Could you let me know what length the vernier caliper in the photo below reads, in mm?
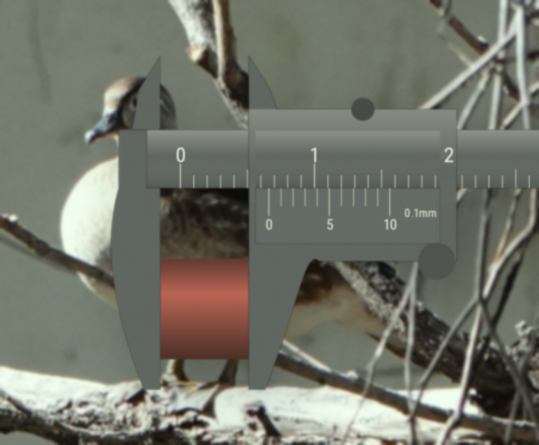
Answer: 6.6 mm
